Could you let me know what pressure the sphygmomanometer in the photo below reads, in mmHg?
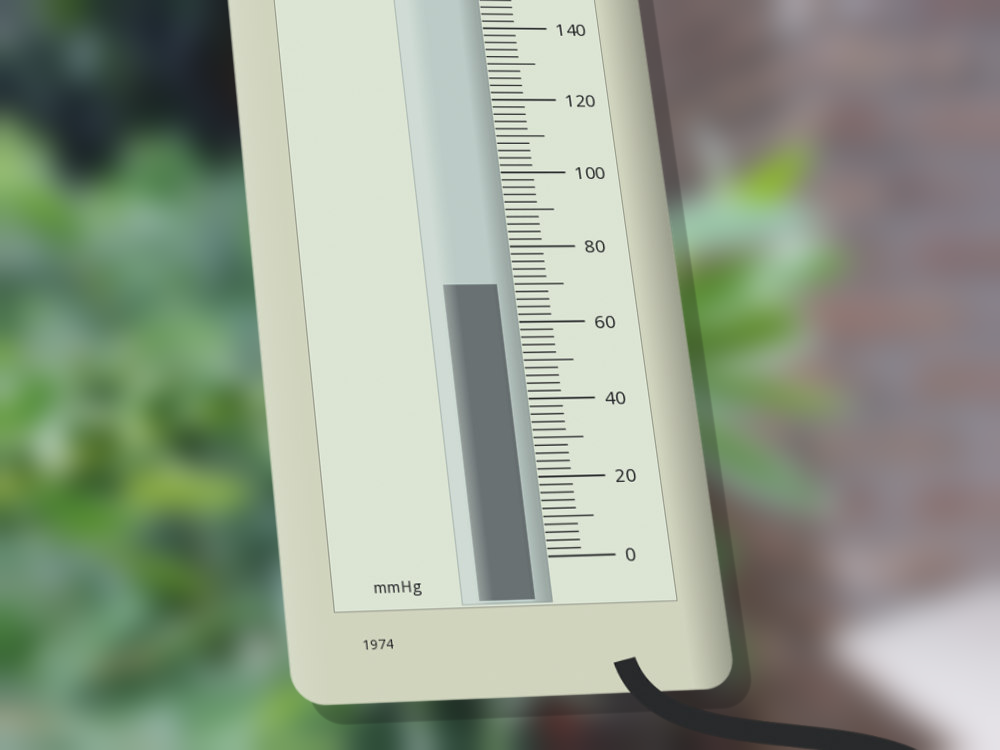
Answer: 70 mmHg
